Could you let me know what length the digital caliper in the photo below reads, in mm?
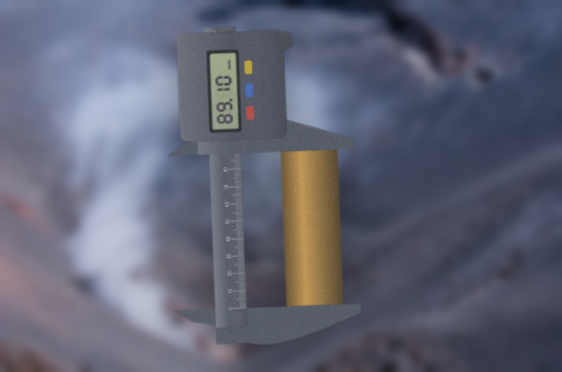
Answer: 89.10 mm
